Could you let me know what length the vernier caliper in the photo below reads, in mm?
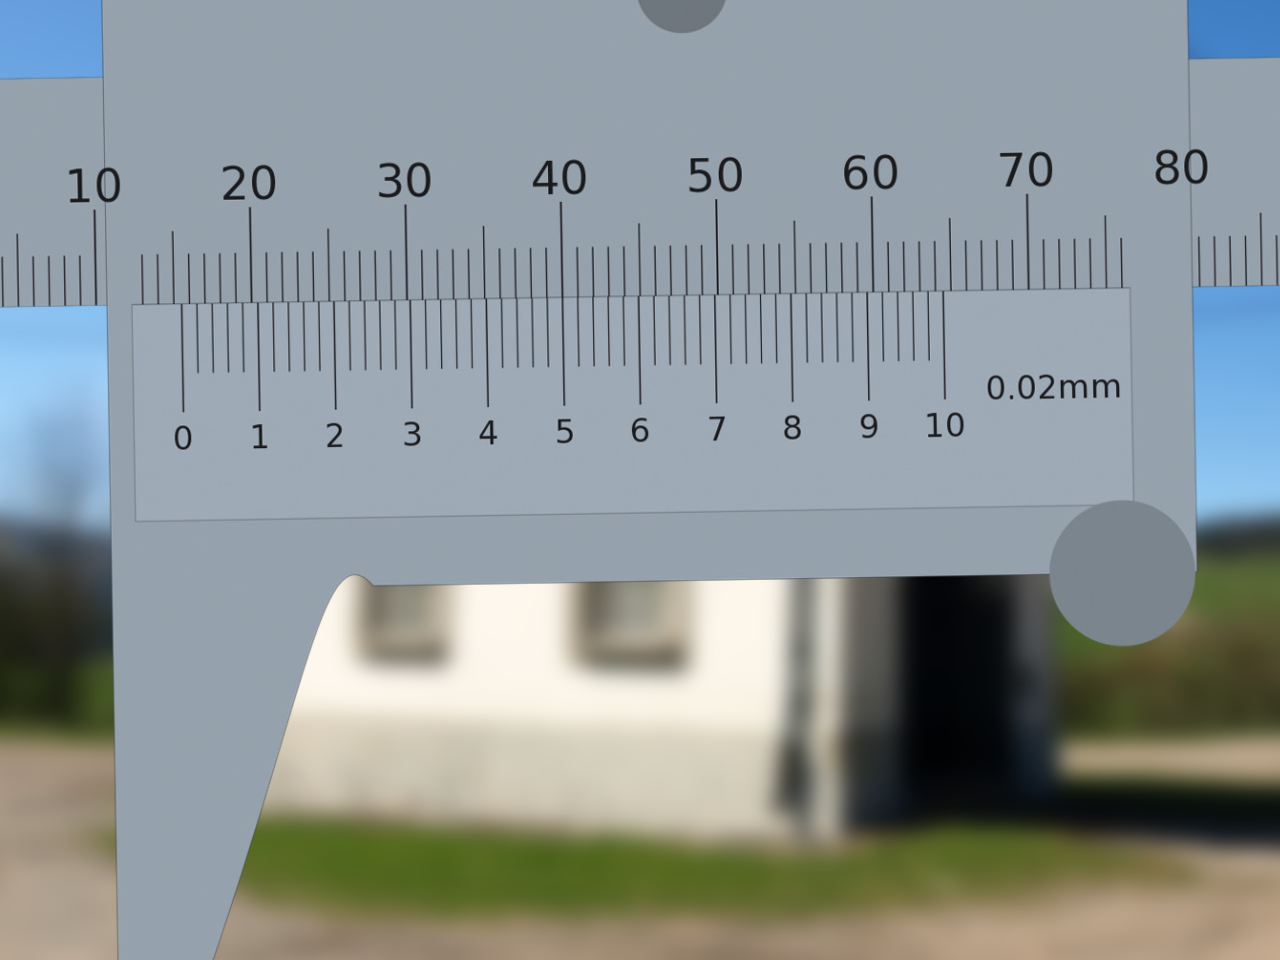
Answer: 15.5 mm
